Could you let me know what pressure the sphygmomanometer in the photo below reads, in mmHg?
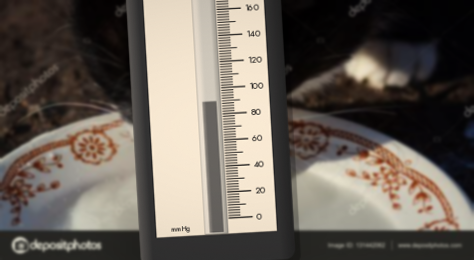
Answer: 90 mmHg
